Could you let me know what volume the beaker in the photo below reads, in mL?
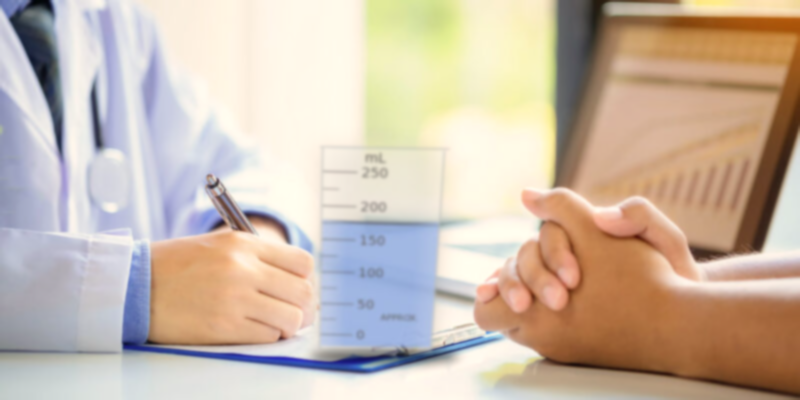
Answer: 175 mL
